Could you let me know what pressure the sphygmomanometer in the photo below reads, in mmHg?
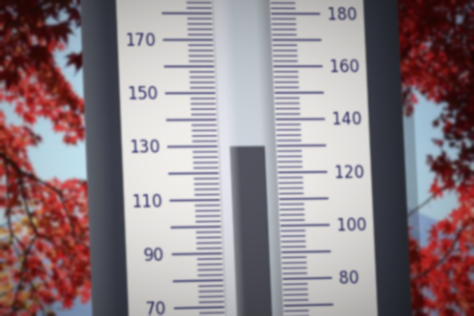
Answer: 130 mmHg
